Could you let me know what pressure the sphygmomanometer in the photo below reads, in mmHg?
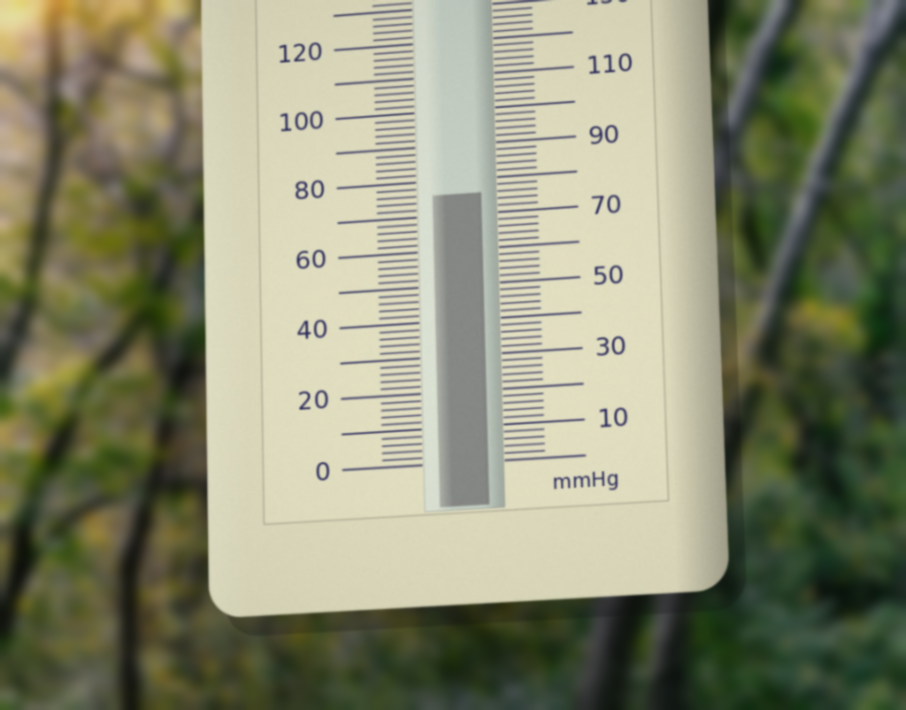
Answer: 76 mmHg
